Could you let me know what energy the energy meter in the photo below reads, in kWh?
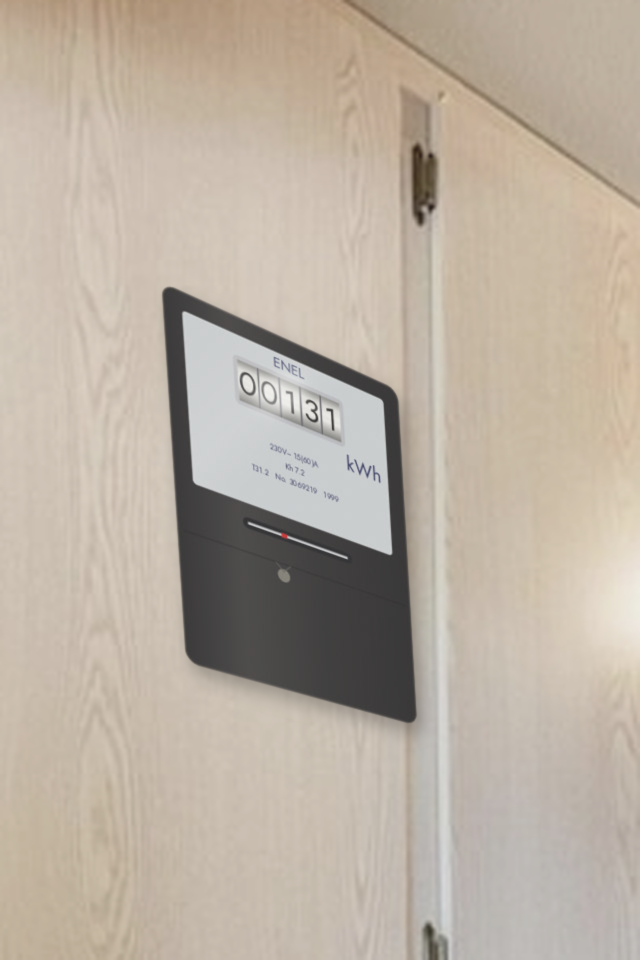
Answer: 131 kWh
